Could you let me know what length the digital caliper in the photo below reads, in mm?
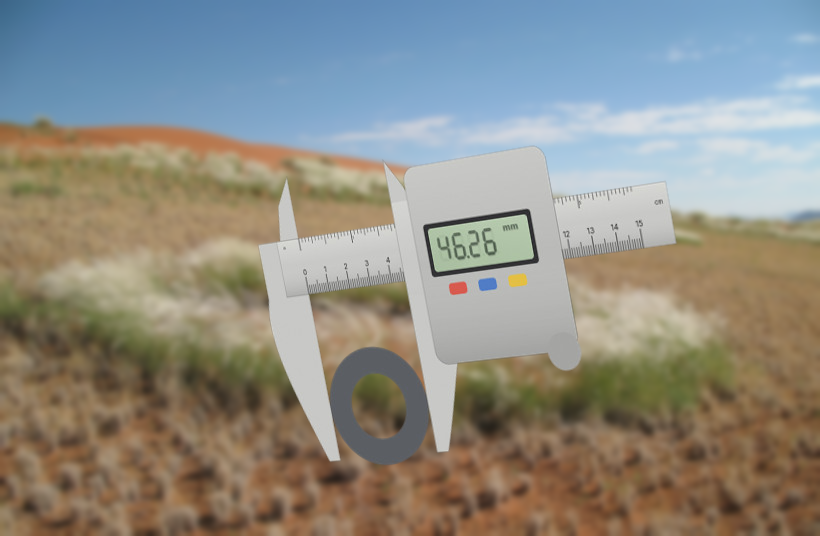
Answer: 46.26 mm
